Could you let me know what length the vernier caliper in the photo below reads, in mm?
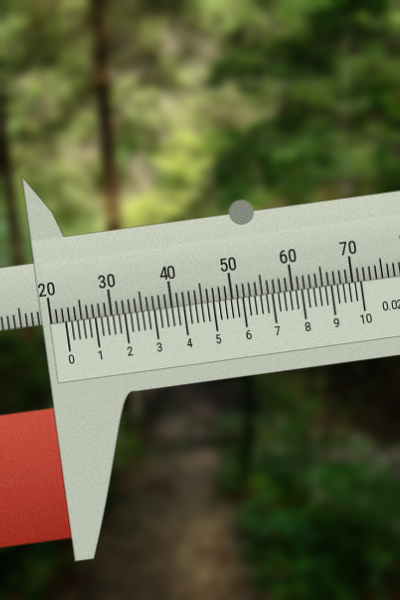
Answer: 22.4 mm
